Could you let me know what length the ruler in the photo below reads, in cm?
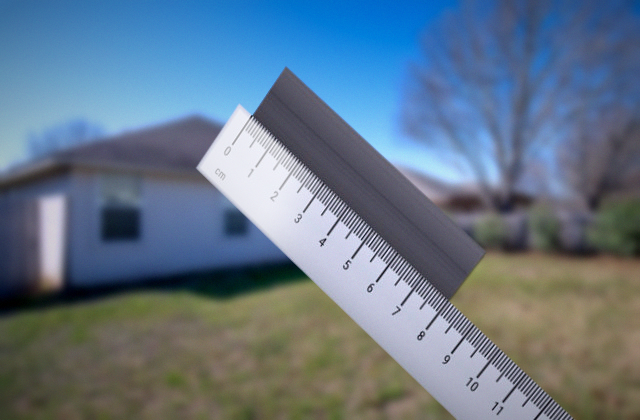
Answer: 8 cm
